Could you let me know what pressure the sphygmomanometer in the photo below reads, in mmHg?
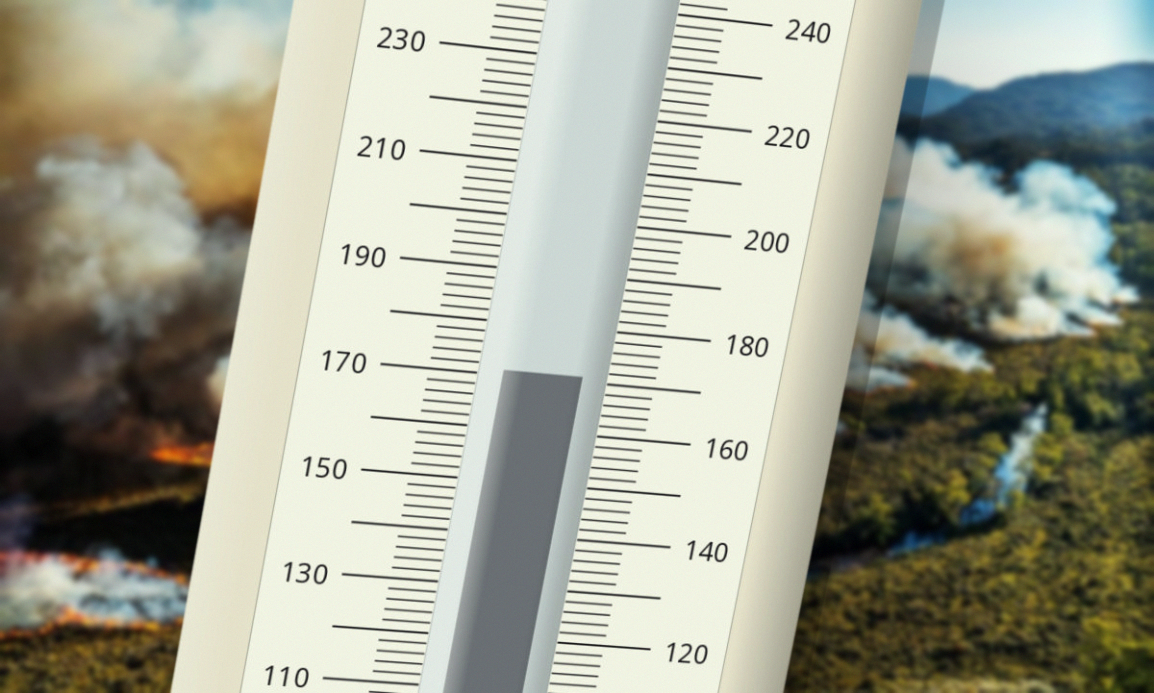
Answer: 171 mmHg
